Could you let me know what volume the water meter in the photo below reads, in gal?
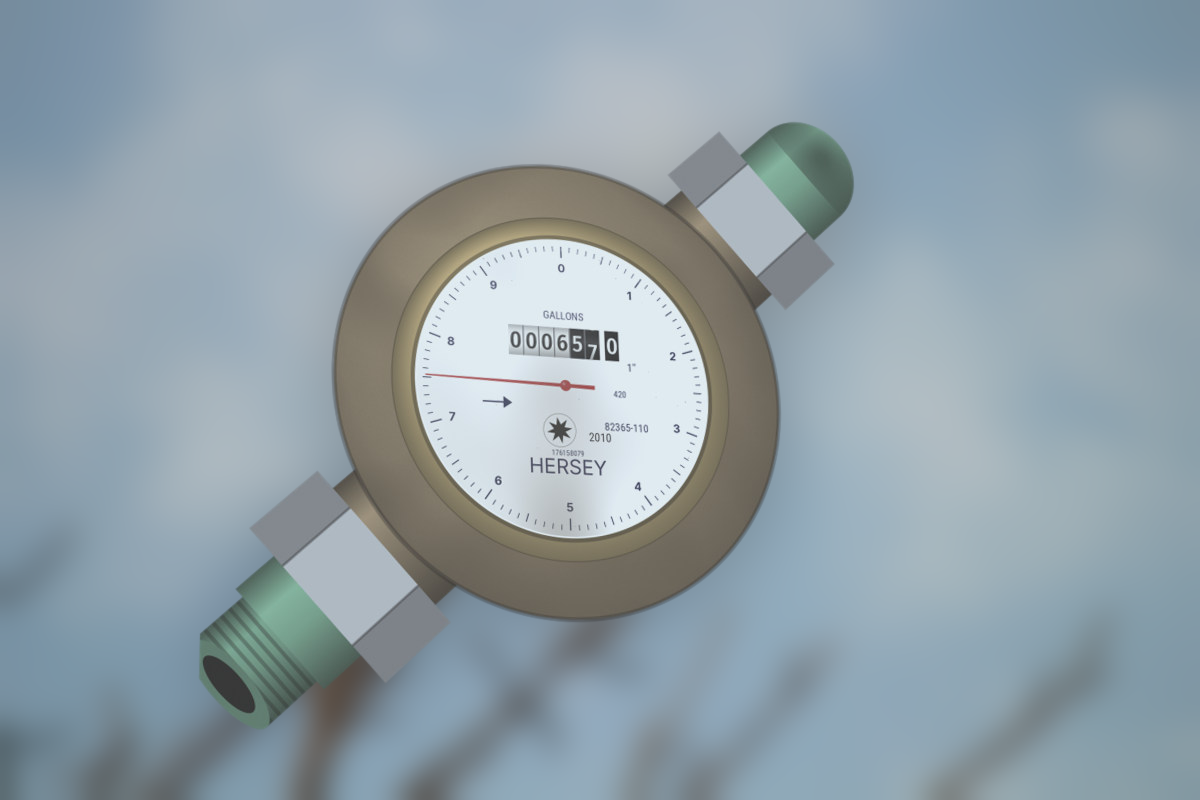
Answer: 6567.5 gal
